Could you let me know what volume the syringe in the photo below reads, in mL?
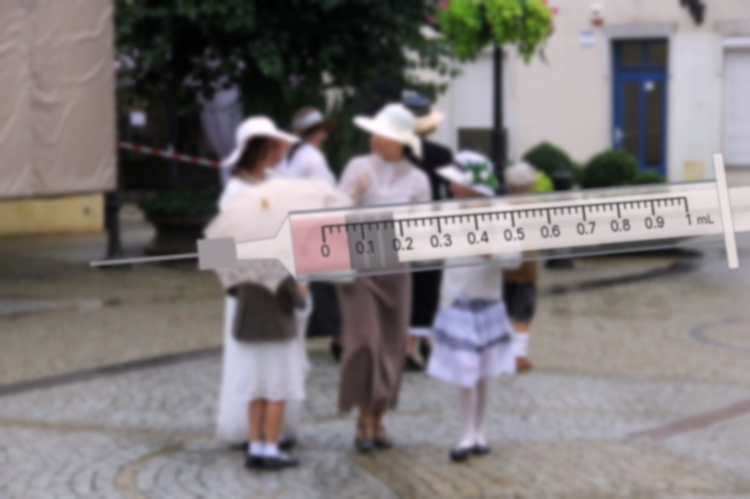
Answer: 0.06 mL
